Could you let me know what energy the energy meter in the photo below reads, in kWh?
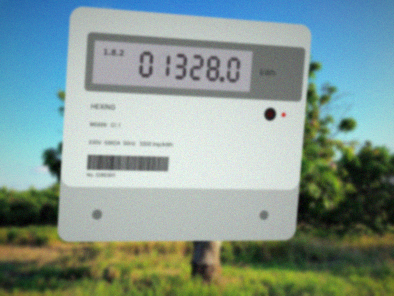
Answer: 1328.0 kWh
